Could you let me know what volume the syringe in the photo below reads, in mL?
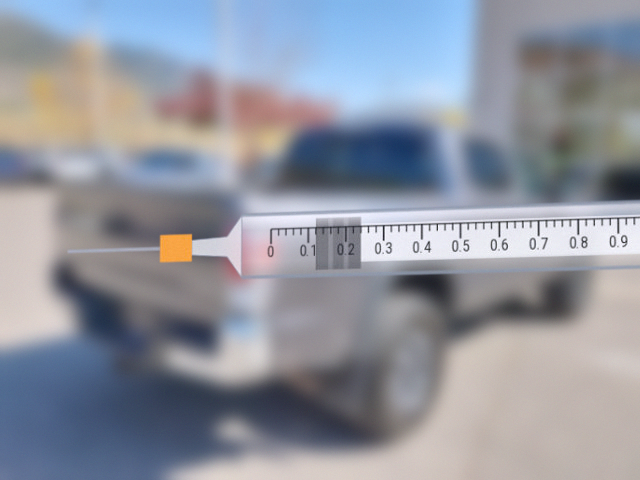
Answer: 0.12 mL
